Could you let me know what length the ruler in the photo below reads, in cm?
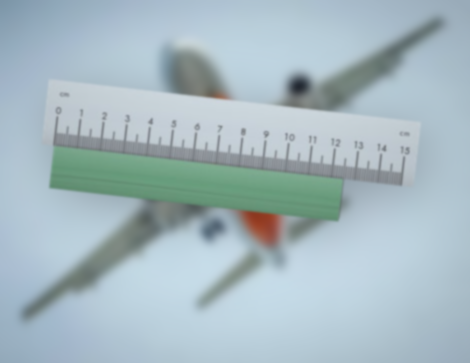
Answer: 12.5 cm
